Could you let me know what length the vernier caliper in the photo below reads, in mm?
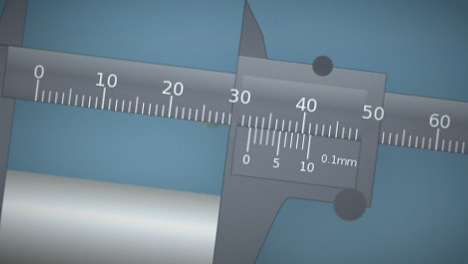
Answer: 32.2 mm
